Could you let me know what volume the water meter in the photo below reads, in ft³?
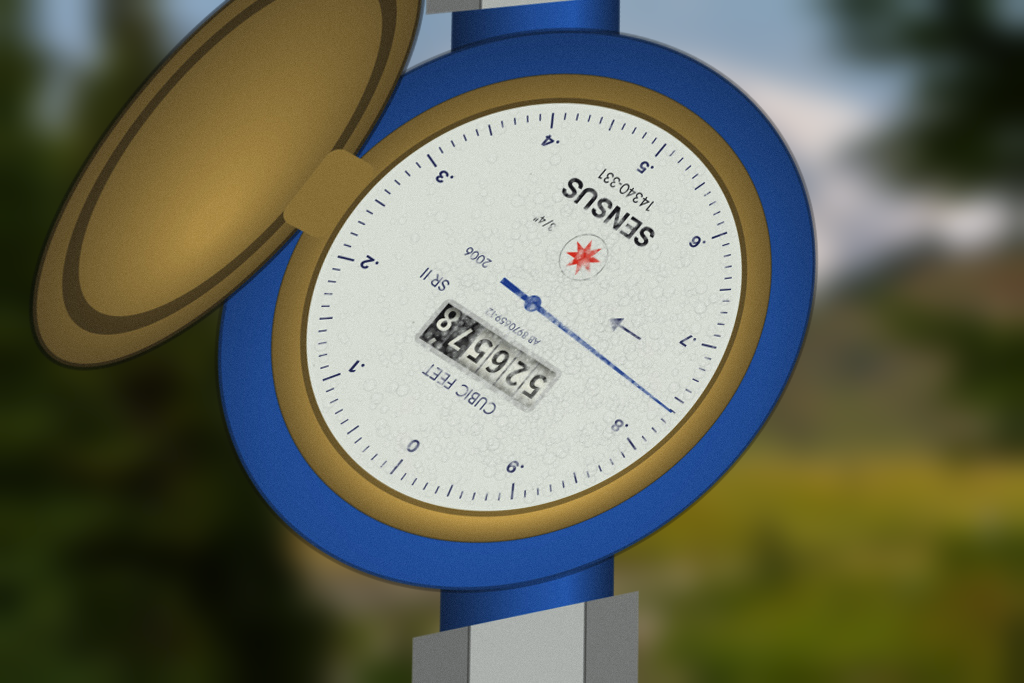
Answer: 526577.76 ft³
